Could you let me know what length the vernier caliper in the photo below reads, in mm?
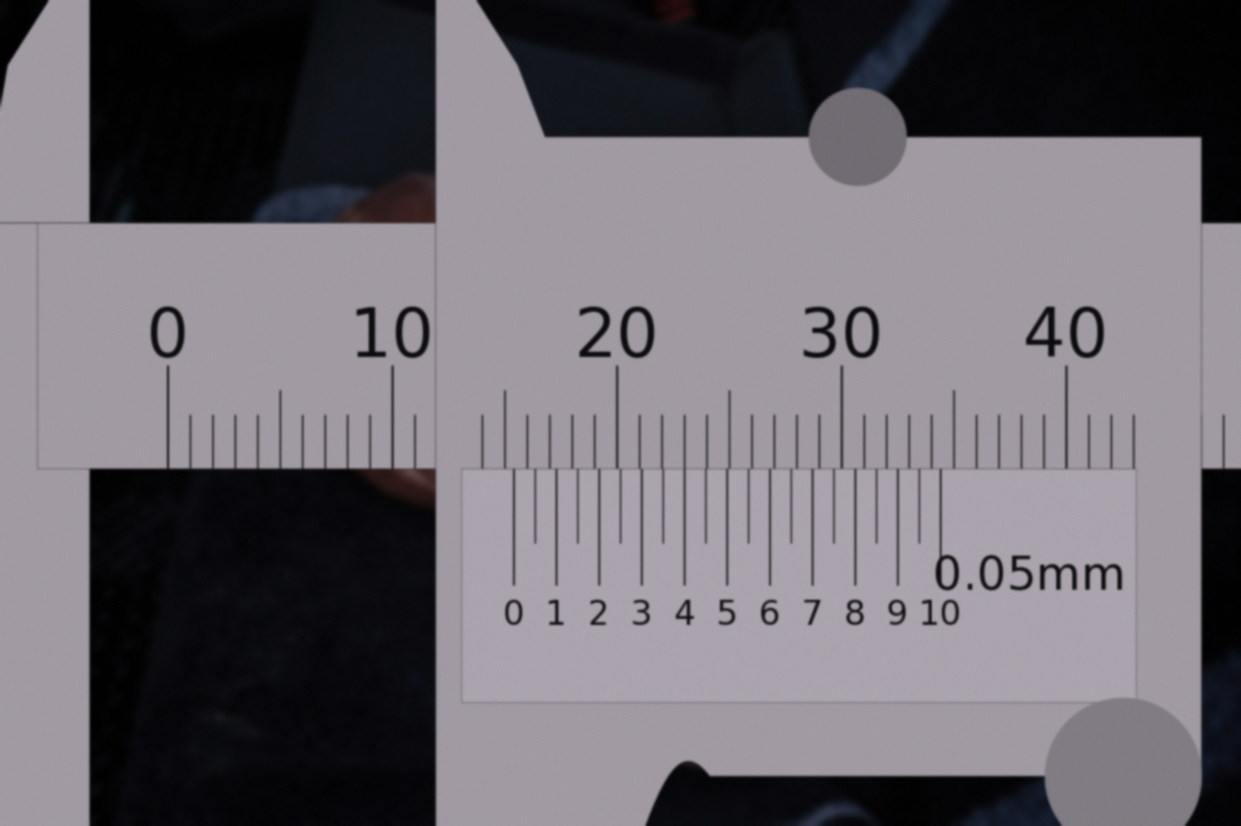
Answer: 15.4 mm
